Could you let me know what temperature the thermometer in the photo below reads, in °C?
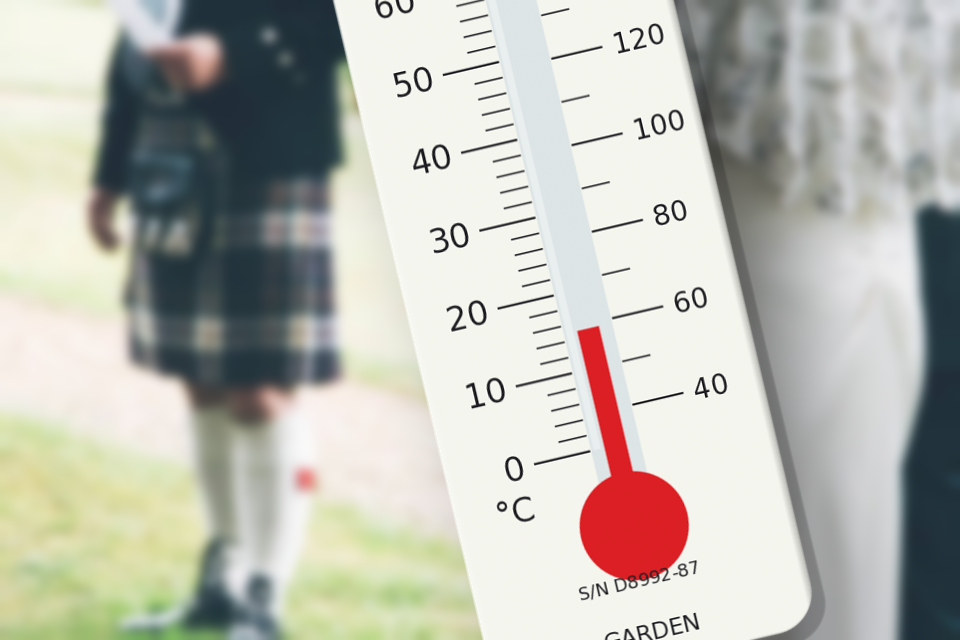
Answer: 15 °C
